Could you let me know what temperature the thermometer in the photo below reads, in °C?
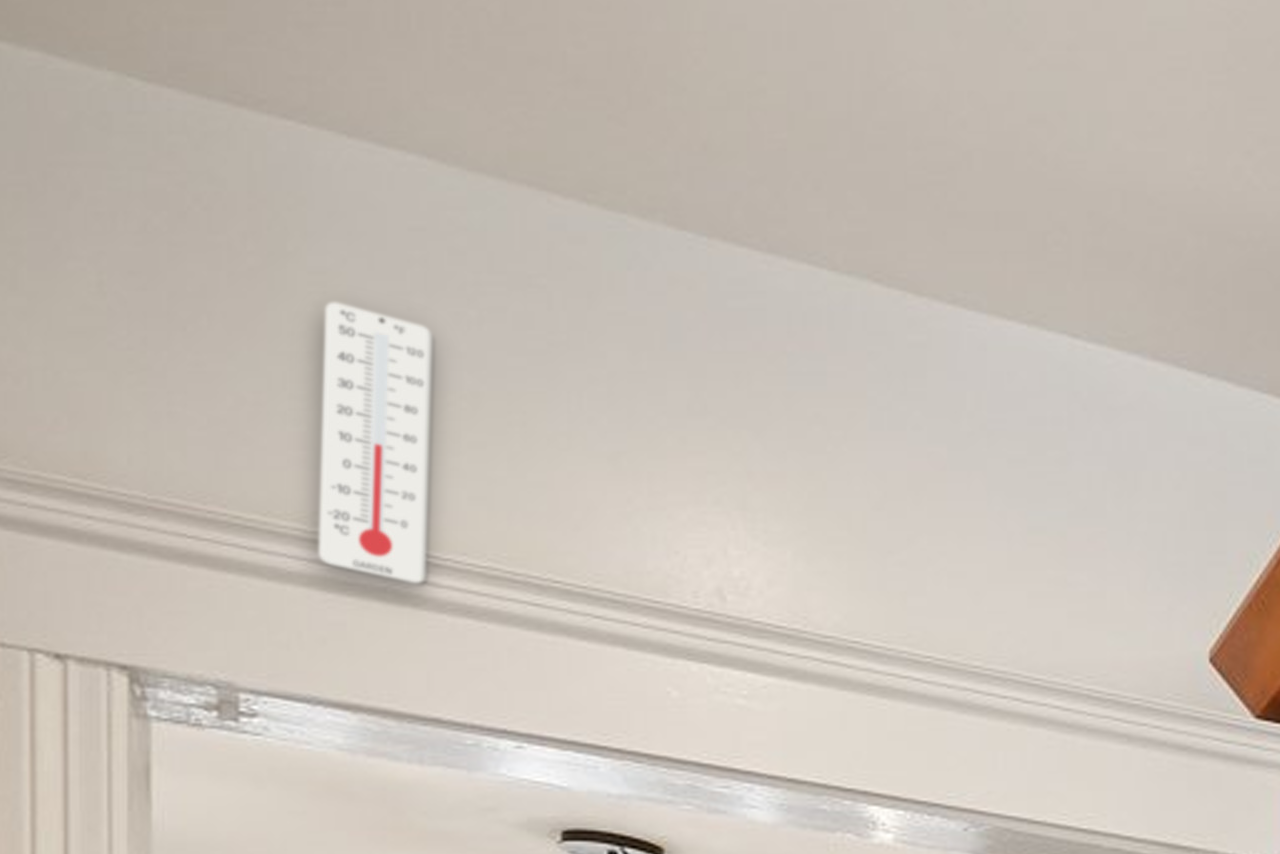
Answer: 10 °C
